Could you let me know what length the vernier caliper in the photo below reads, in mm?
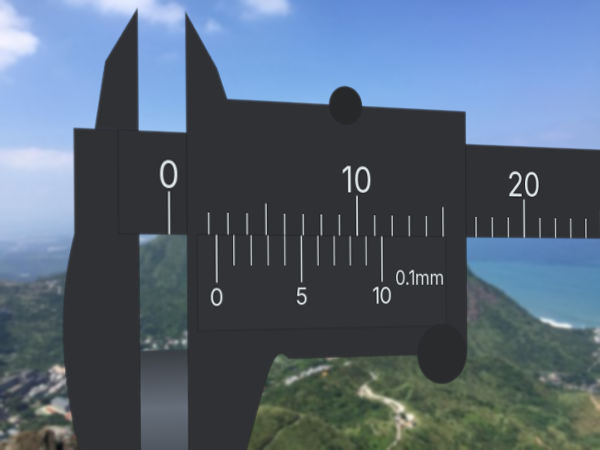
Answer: 2.4 mm
